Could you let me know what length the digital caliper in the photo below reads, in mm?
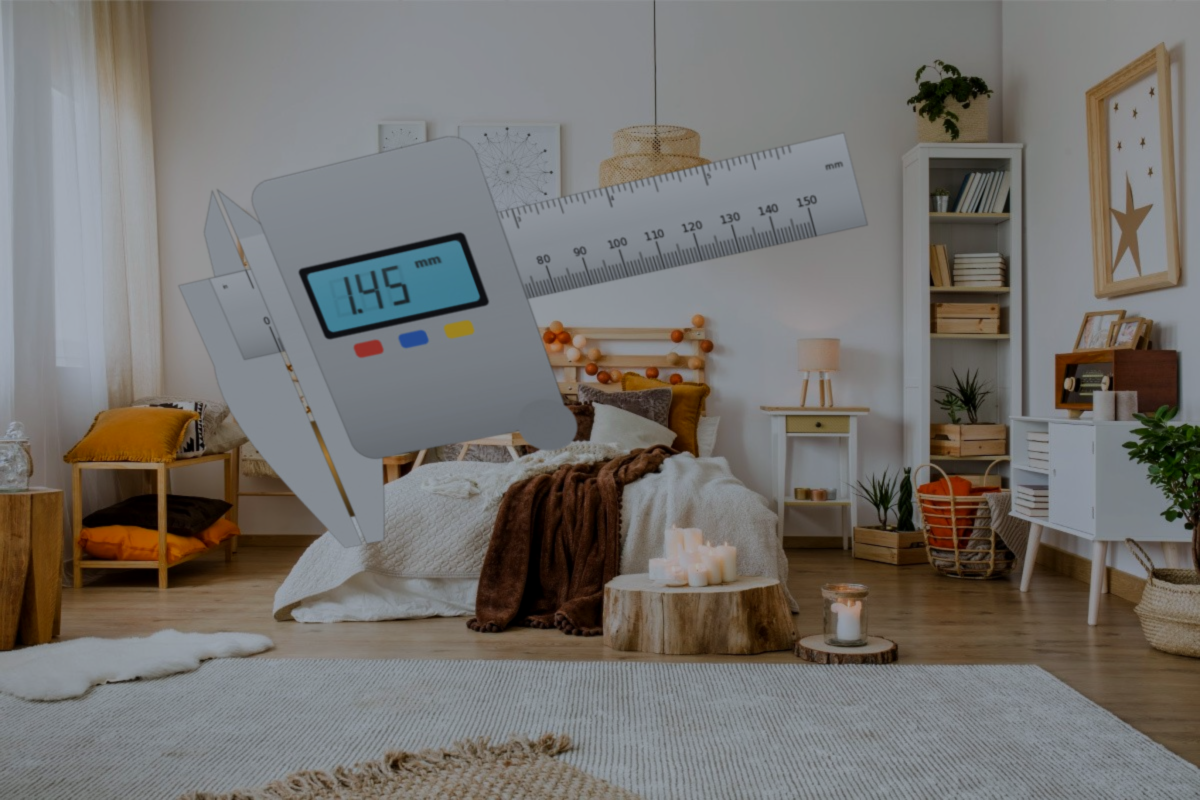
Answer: 1.45 mm
